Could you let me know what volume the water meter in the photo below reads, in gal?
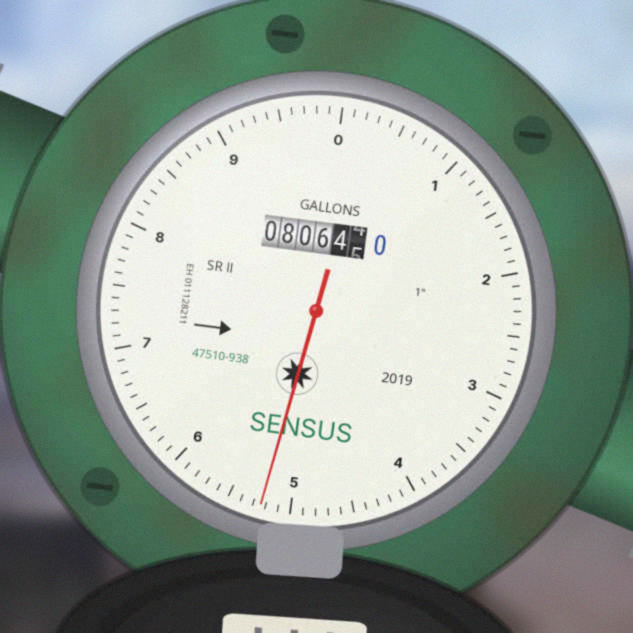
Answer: 806445.2 gal
